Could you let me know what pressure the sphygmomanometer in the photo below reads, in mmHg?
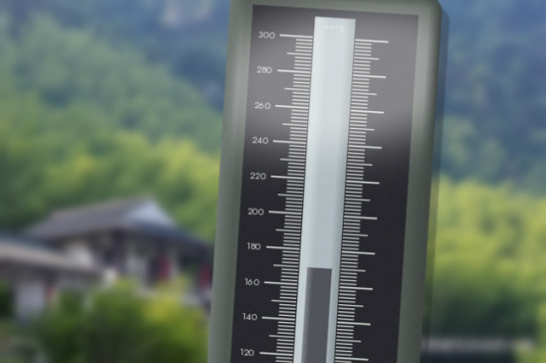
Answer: 170 mmHg
